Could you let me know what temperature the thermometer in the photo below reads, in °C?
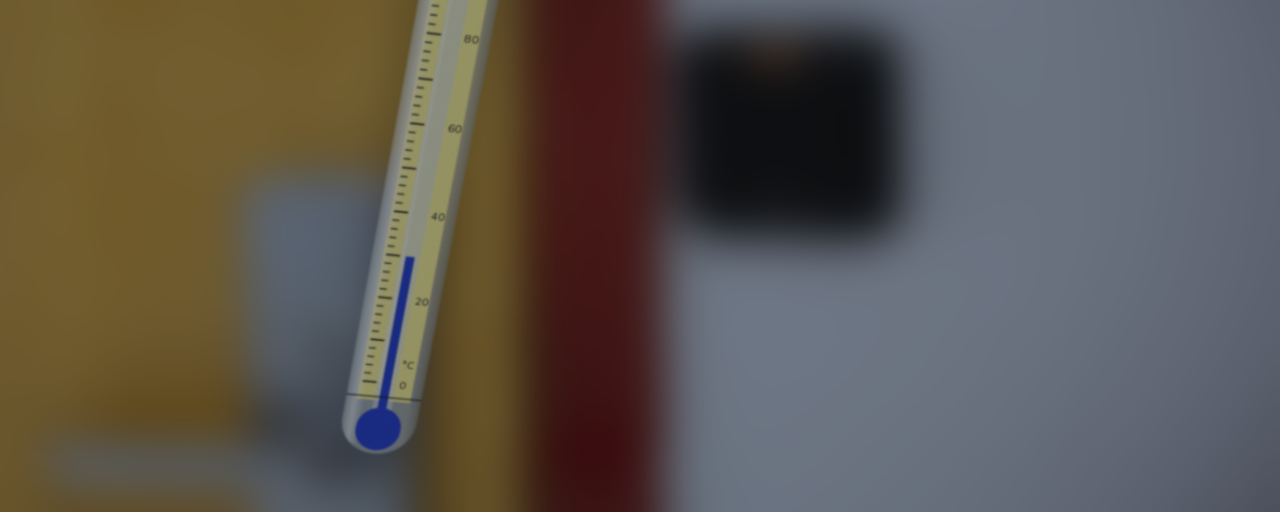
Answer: 30 °C
